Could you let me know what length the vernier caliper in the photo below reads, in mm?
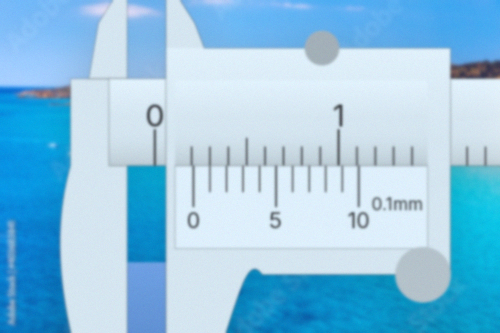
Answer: 2.1 mm
